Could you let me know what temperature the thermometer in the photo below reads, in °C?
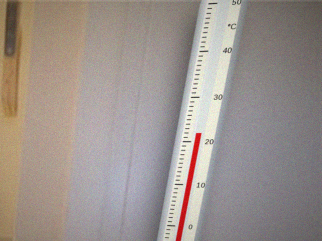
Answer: 22 °C
